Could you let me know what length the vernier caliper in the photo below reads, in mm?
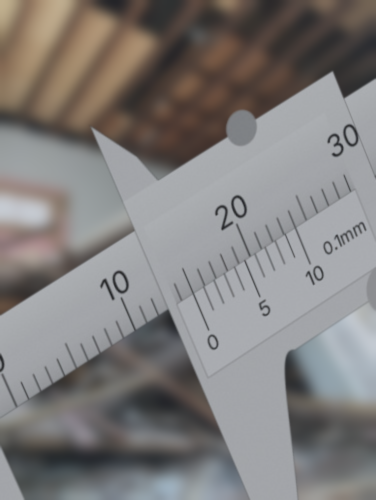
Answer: 15.0 mm
